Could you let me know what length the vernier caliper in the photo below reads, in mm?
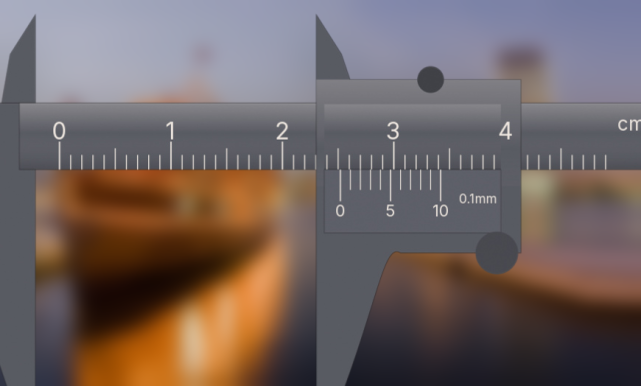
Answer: 25.2 mm
